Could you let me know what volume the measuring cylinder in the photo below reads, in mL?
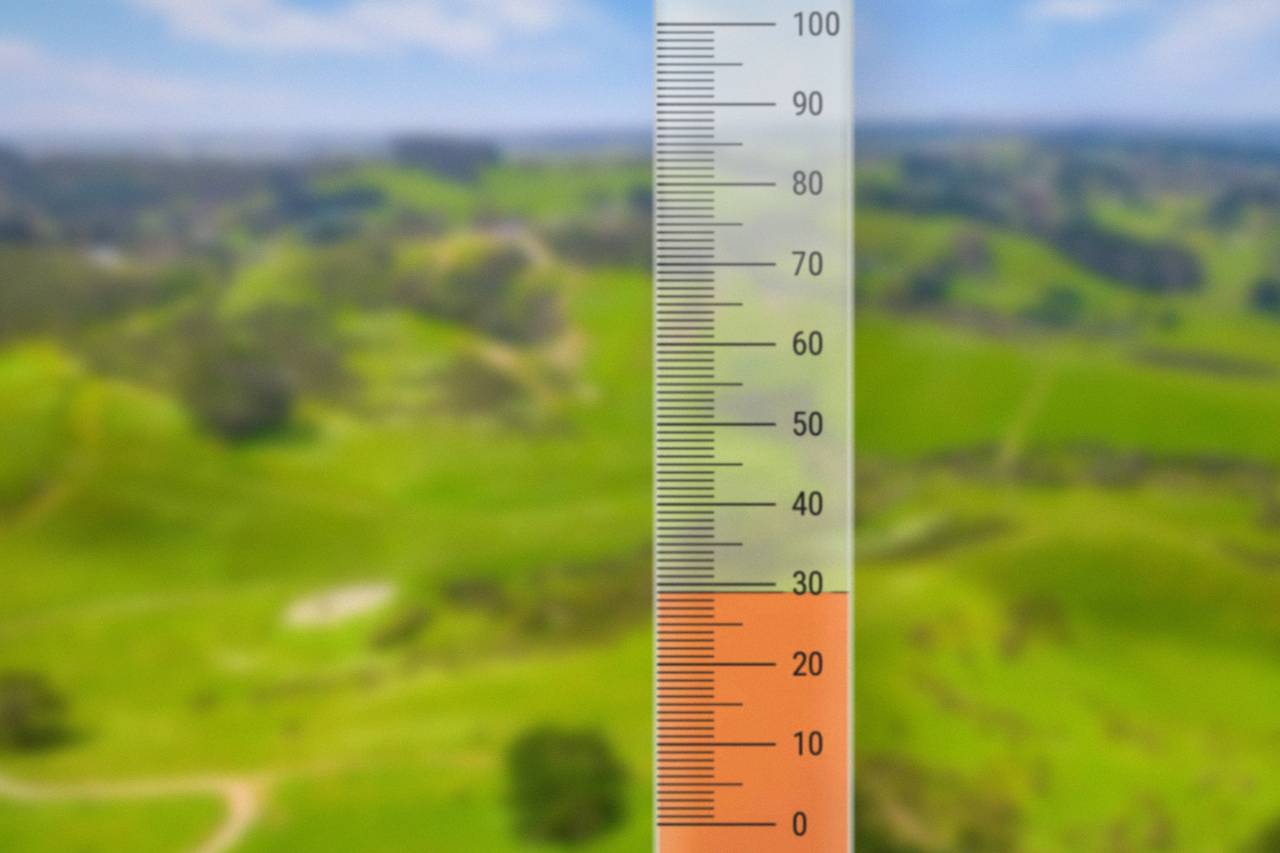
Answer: 29 mL
